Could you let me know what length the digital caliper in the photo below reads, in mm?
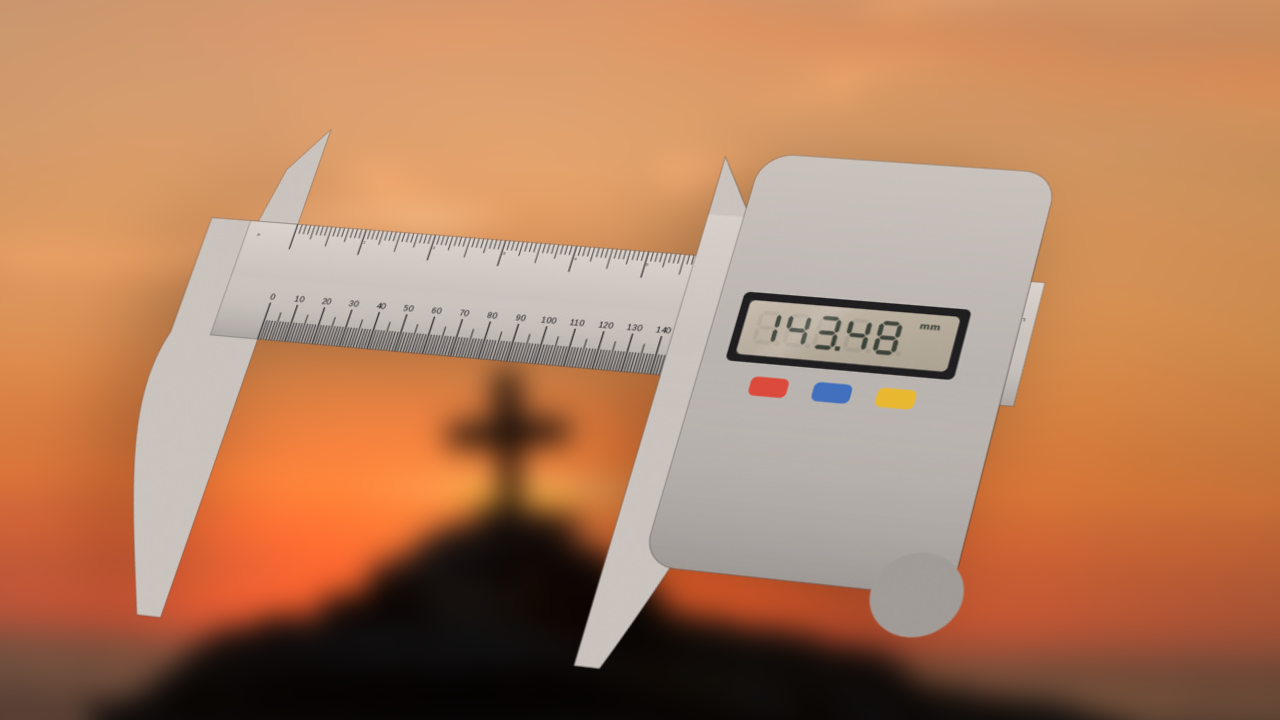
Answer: 143.48 mm
